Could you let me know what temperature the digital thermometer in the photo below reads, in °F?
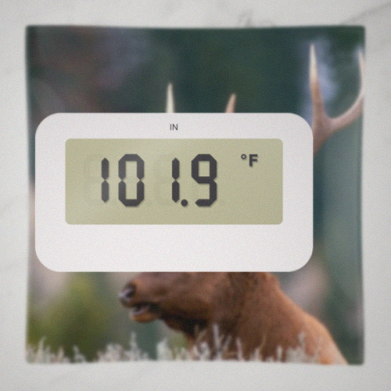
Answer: 101.9 °F
